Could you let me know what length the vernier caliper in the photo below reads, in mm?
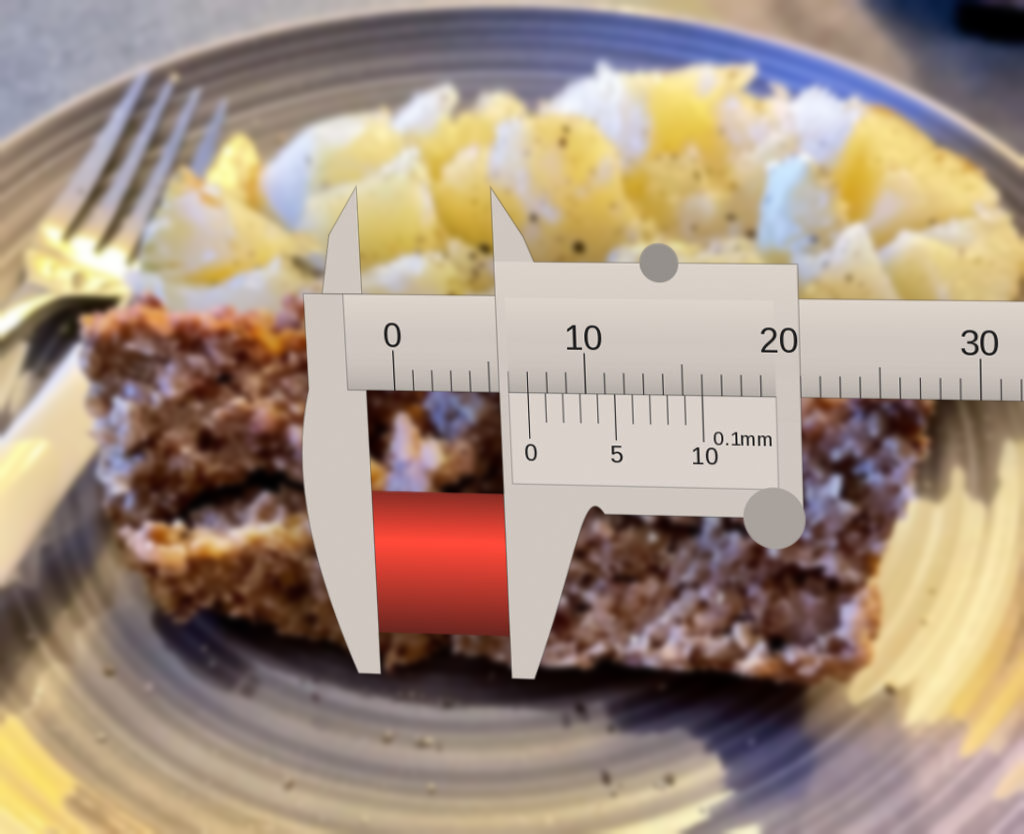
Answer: 7.0 mm
